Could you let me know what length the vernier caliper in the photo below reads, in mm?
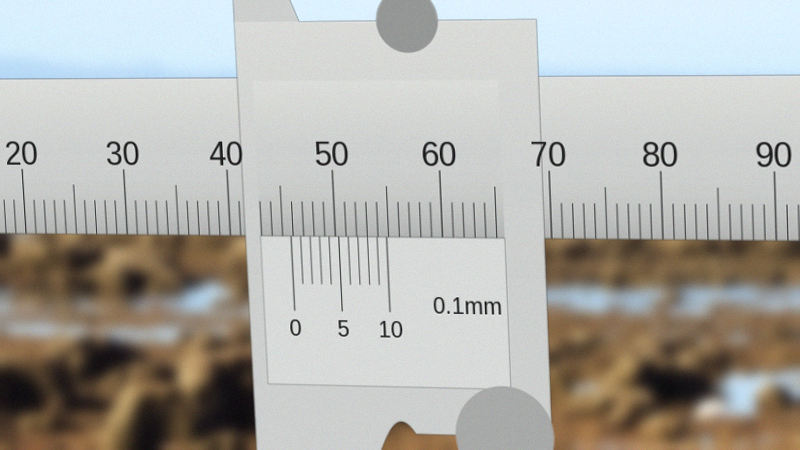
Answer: 45.8 mm
